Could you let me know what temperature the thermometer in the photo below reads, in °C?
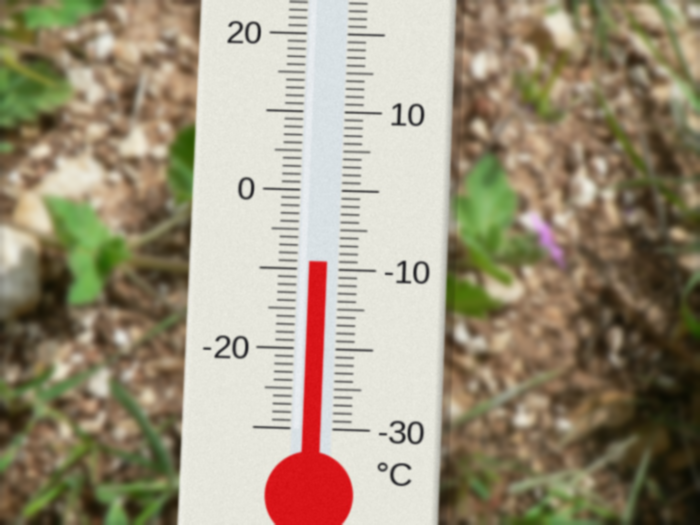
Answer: -9 °C
